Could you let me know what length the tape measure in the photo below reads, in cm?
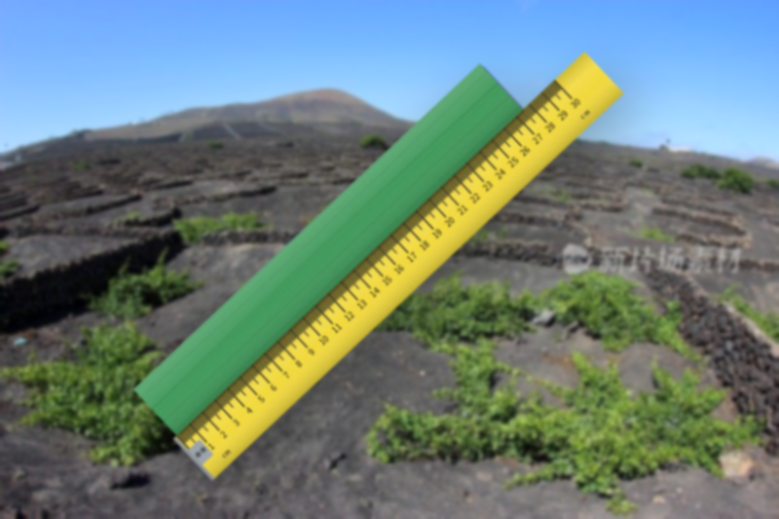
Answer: 27.5 cm
